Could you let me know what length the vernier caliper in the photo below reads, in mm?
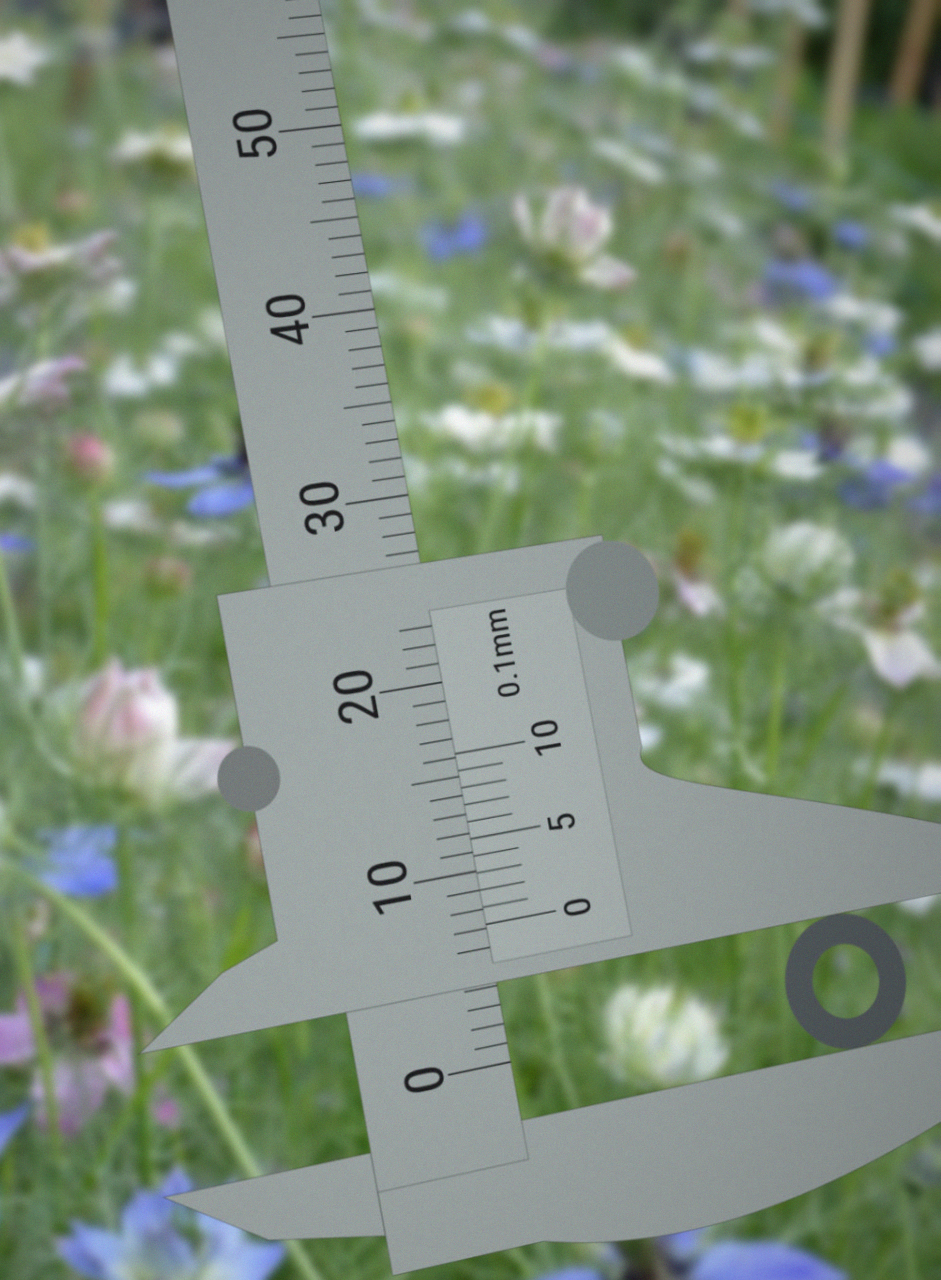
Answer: 7.2 mm
